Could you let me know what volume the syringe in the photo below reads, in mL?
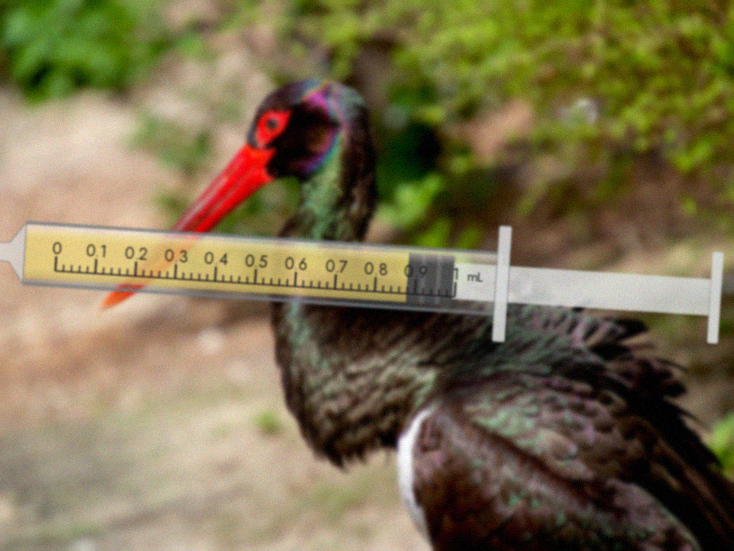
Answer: 0.88 mL
